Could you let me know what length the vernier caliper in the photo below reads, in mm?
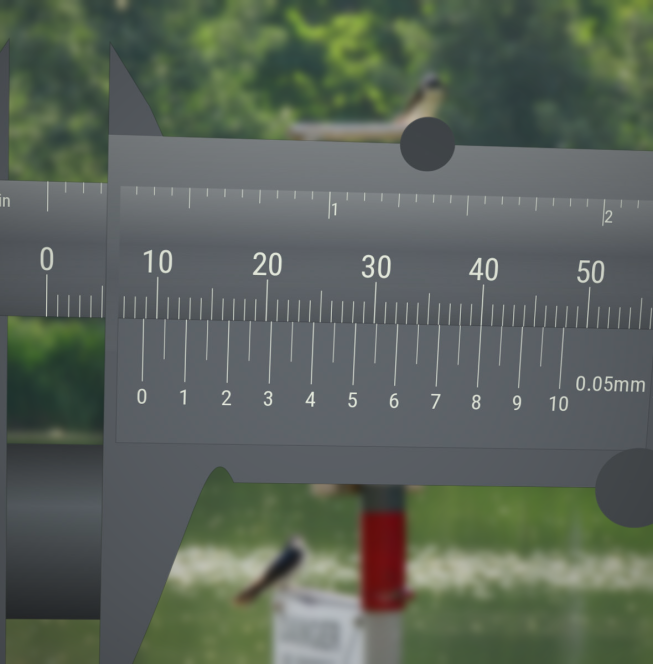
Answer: 8.8 mm
